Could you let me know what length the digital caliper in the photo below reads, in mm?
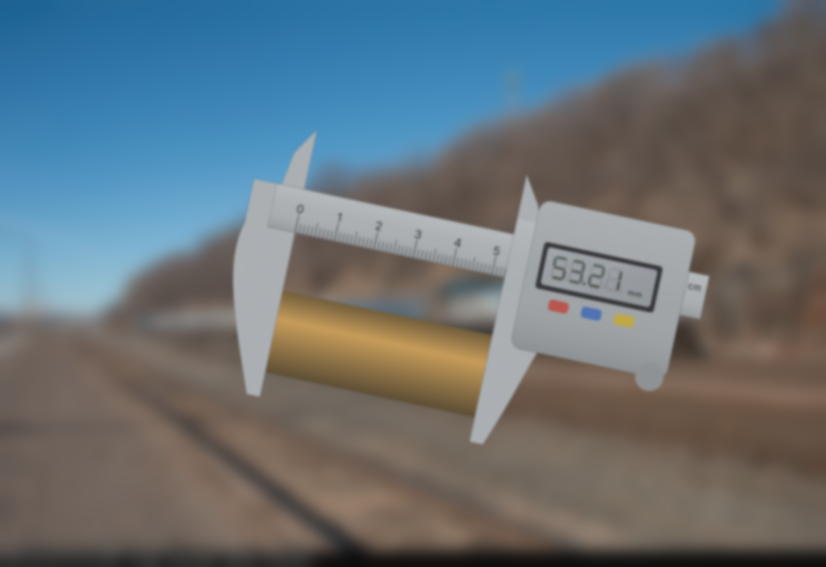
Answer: 53.21 mm
